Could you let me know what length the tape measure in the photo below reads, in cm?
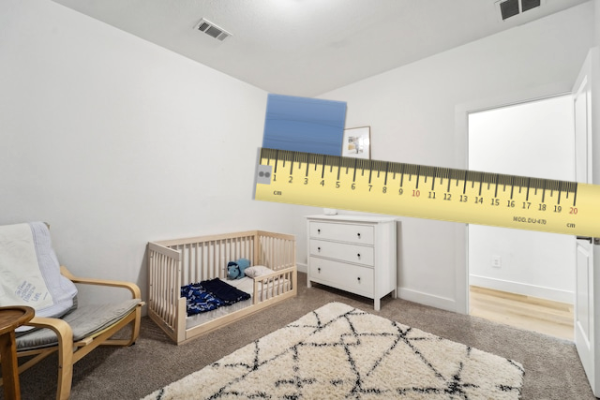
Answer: 5 cm
